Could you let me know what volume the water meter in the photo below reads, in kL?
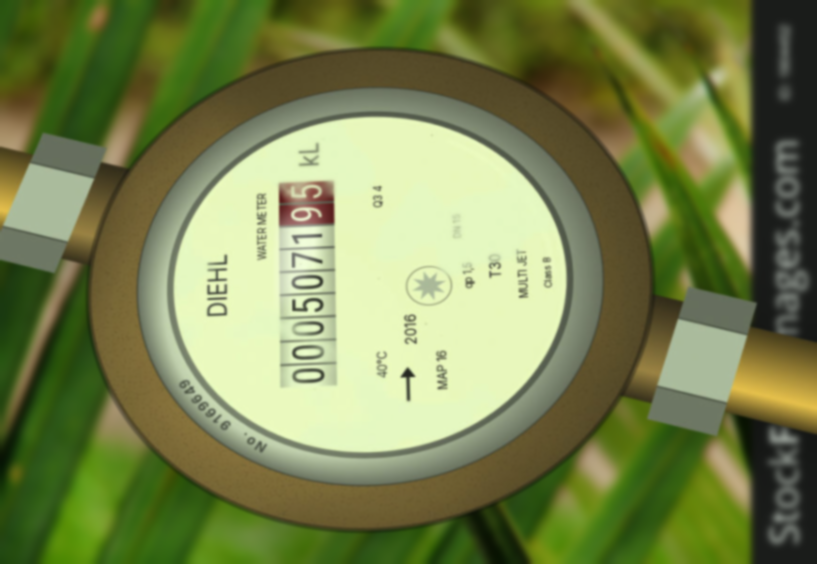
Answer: 5071.95 kL
